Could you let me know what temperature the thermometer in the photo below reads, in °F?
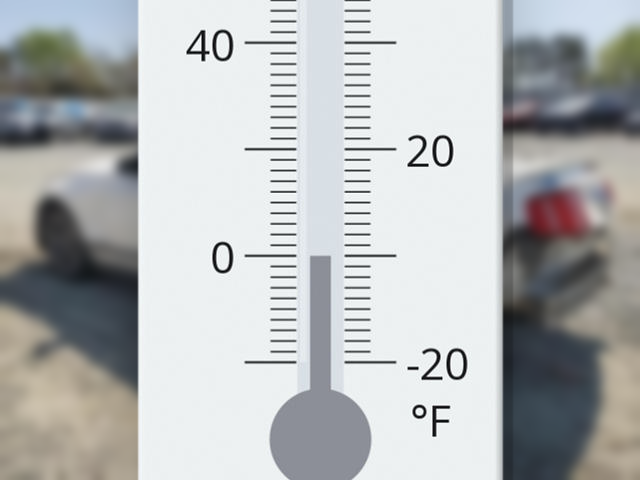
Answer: 0 °F
